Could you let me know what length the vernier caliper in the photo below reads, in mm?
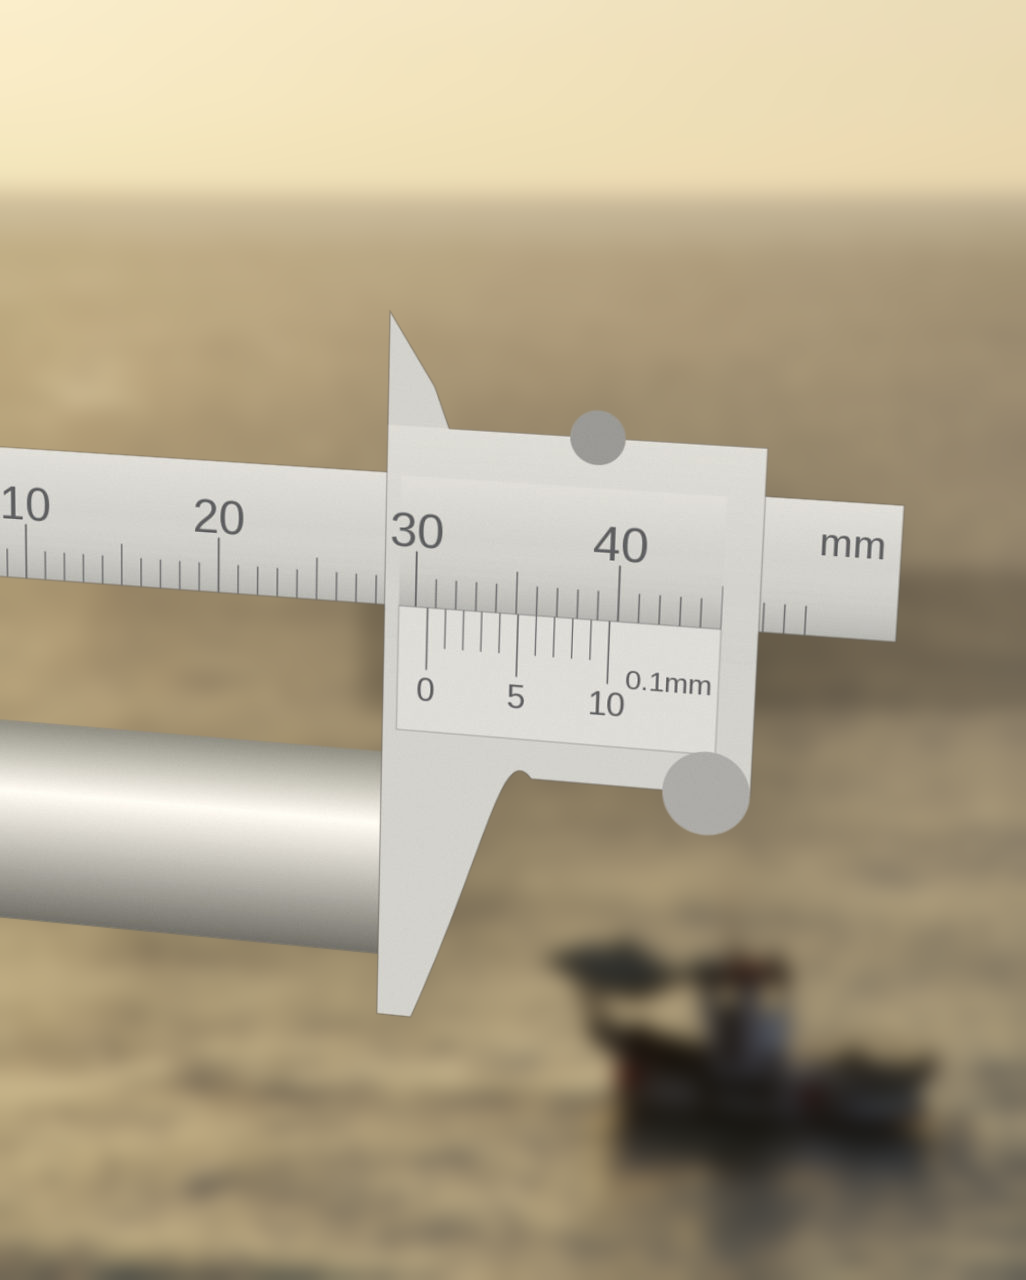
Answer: 30.6 mm
